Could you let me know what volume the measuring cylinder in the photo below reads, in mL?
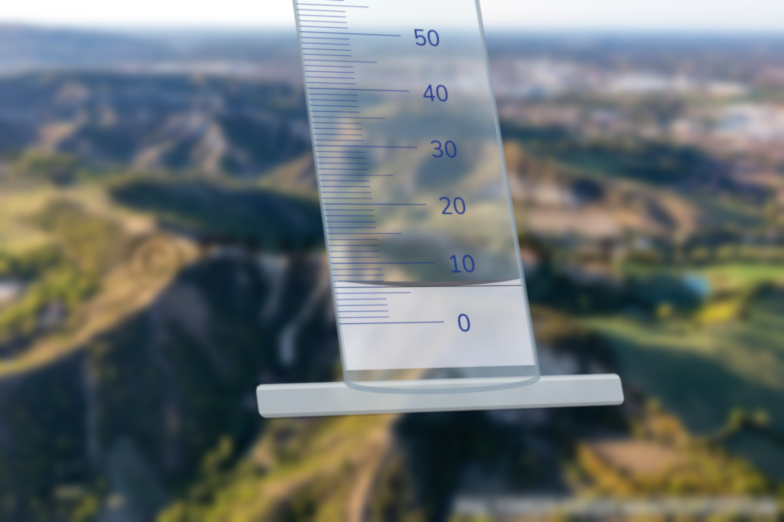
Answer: 6 mL
